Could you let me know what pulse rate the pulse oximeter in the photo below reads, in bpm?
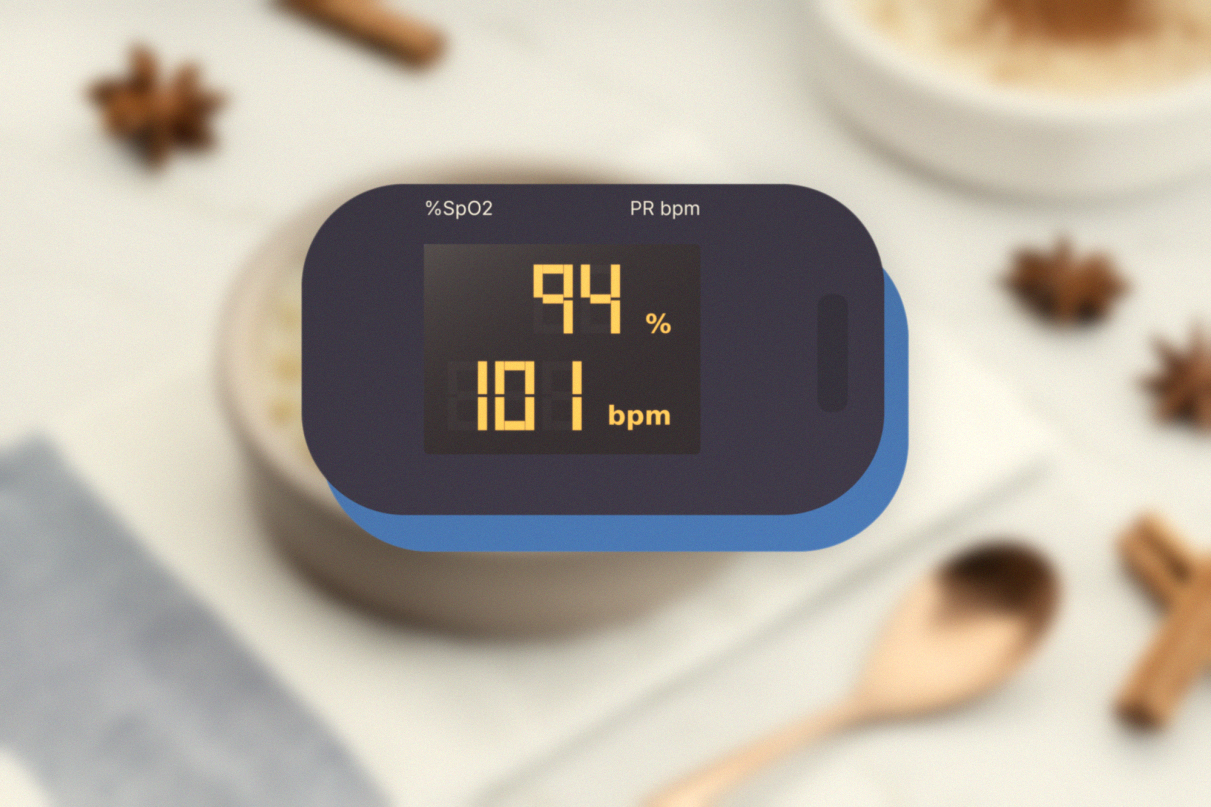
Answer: 101 bpm
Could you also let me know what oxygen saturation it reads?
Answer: 94 %
